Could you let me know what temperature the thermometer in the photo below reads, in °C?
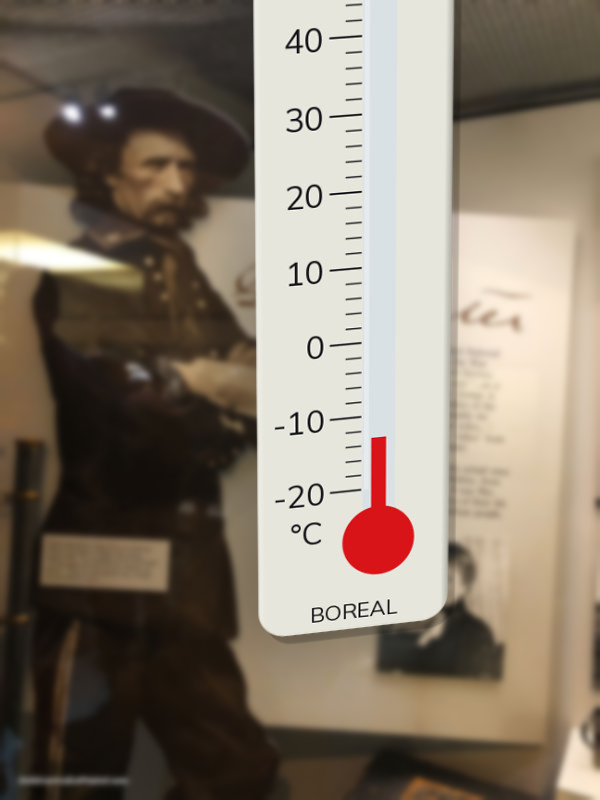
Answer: -13 °C
